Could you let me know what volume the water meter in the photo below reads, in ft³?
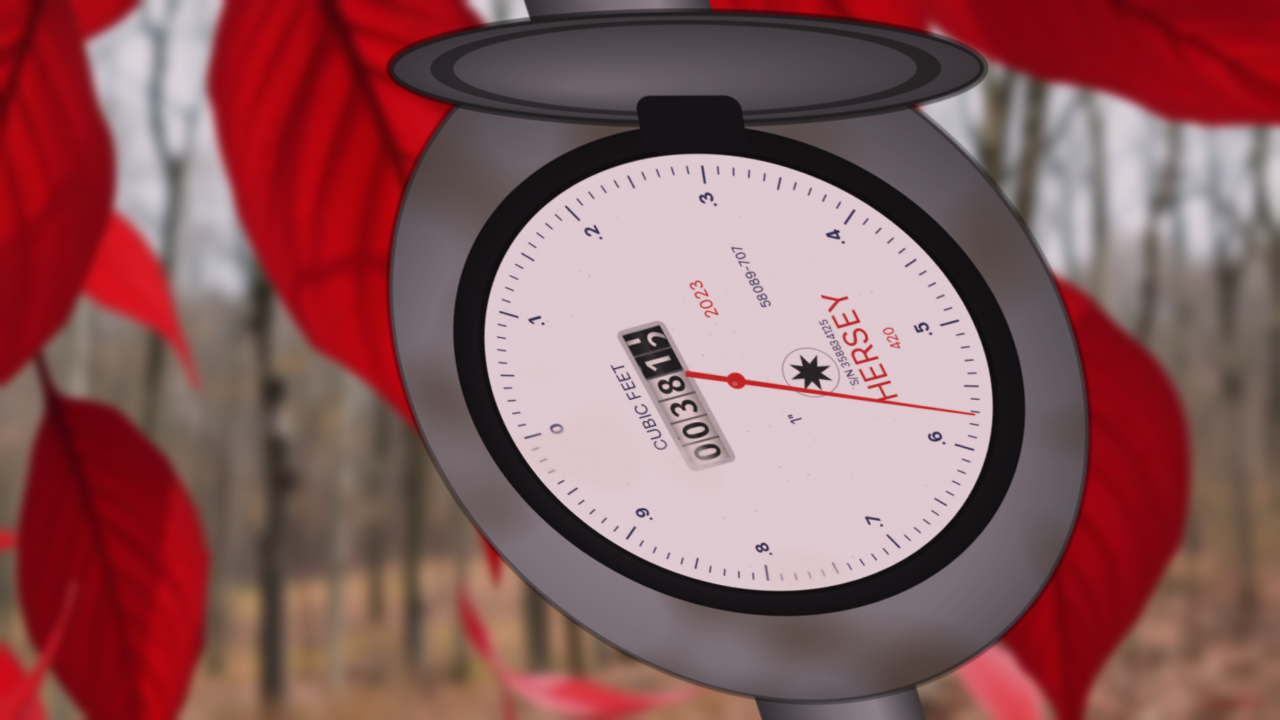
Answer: 3811.57 ft³
